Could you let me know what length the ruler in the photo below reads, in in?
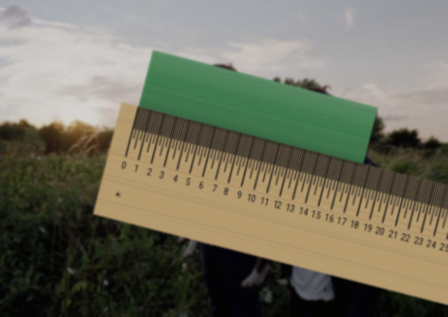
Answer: 17.5 in
